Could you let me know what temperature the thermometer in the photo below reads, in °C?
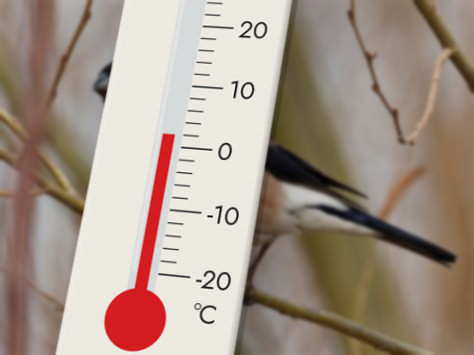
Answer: 2 °C
